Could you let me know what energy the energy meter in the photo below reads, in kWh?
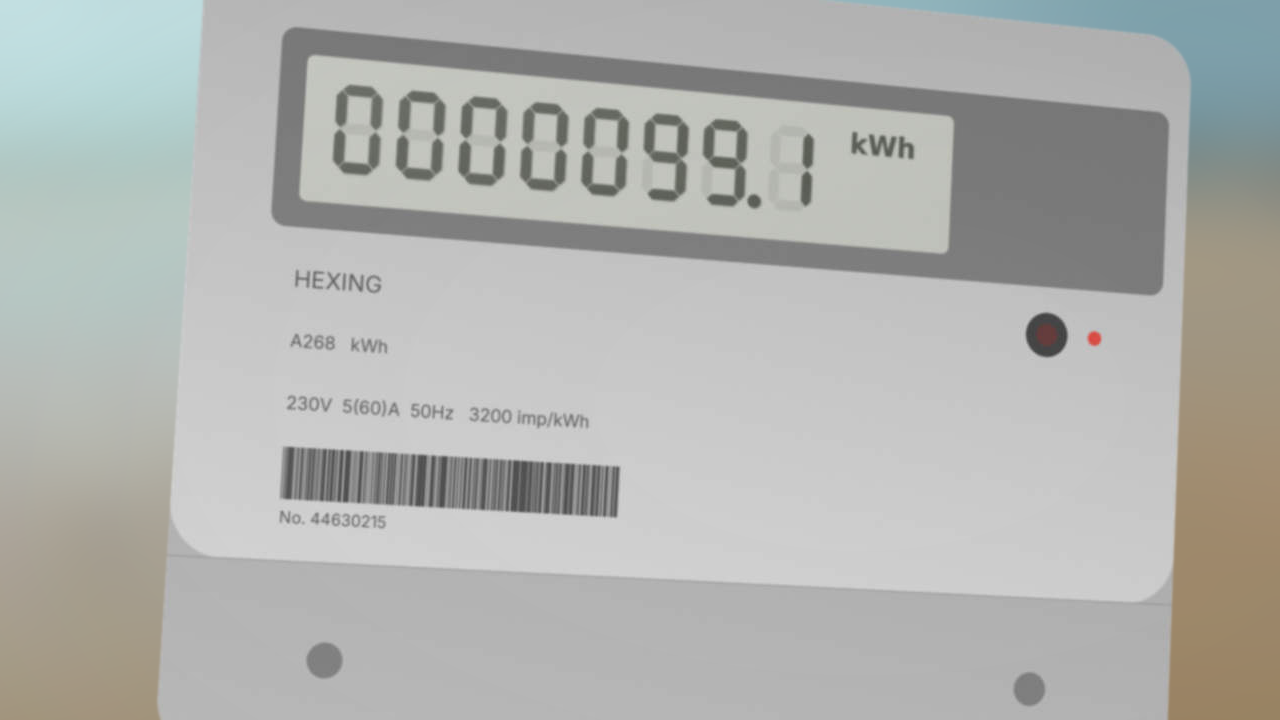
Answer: 99.1 kWh
